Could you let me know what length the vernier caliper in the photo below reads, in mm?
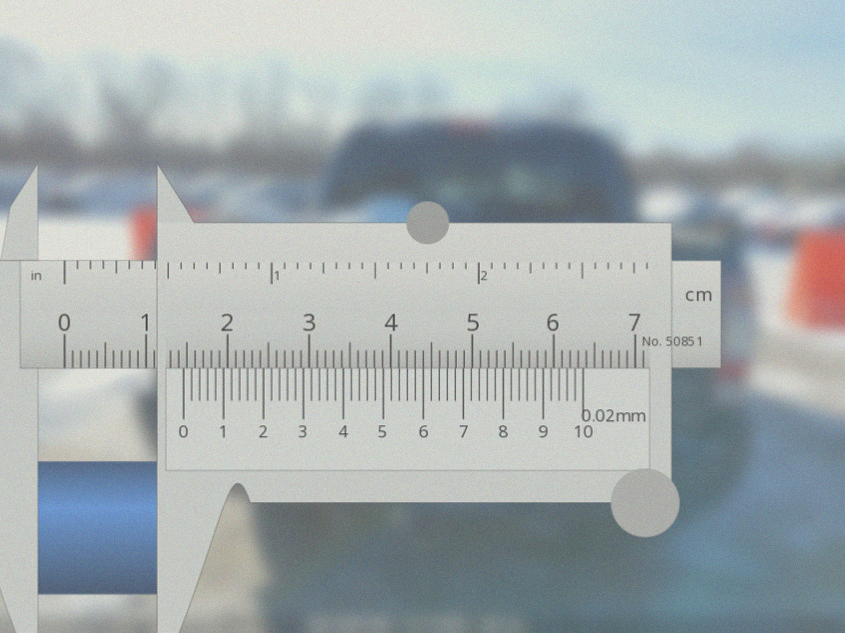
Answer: 14.6 mm
